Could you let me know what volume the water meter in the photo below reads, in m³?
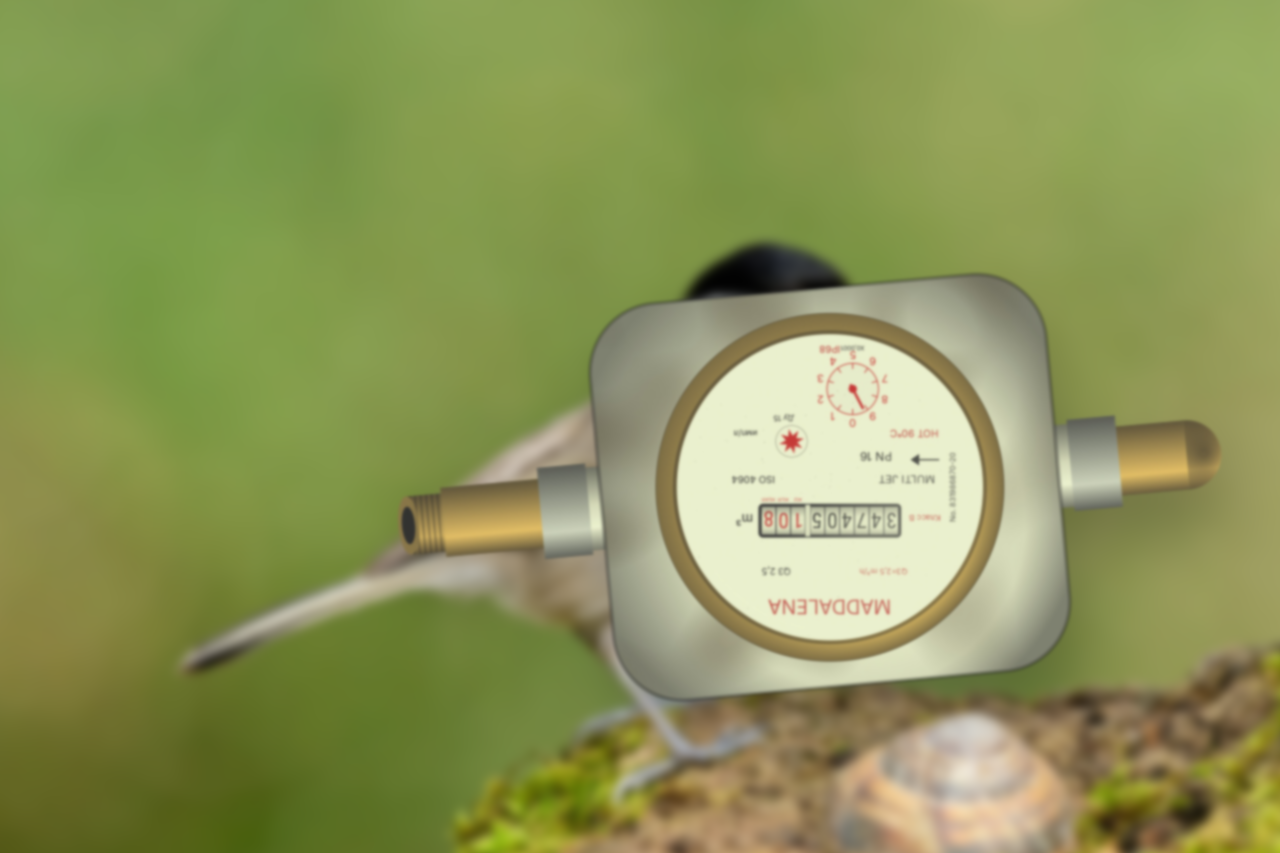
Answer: 347405.1079 m³
